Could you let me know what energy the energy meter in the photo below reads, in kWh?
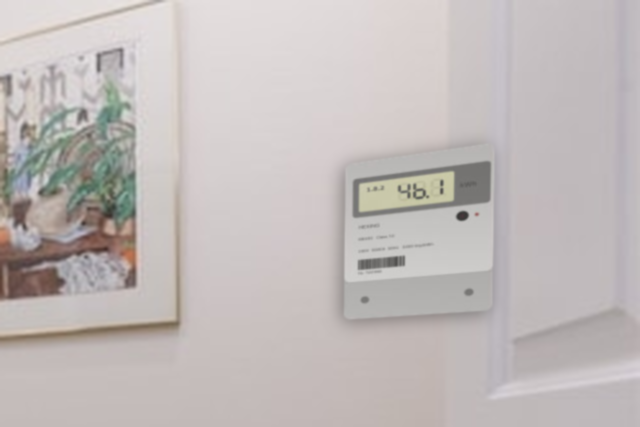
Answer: 46.1 kWh
